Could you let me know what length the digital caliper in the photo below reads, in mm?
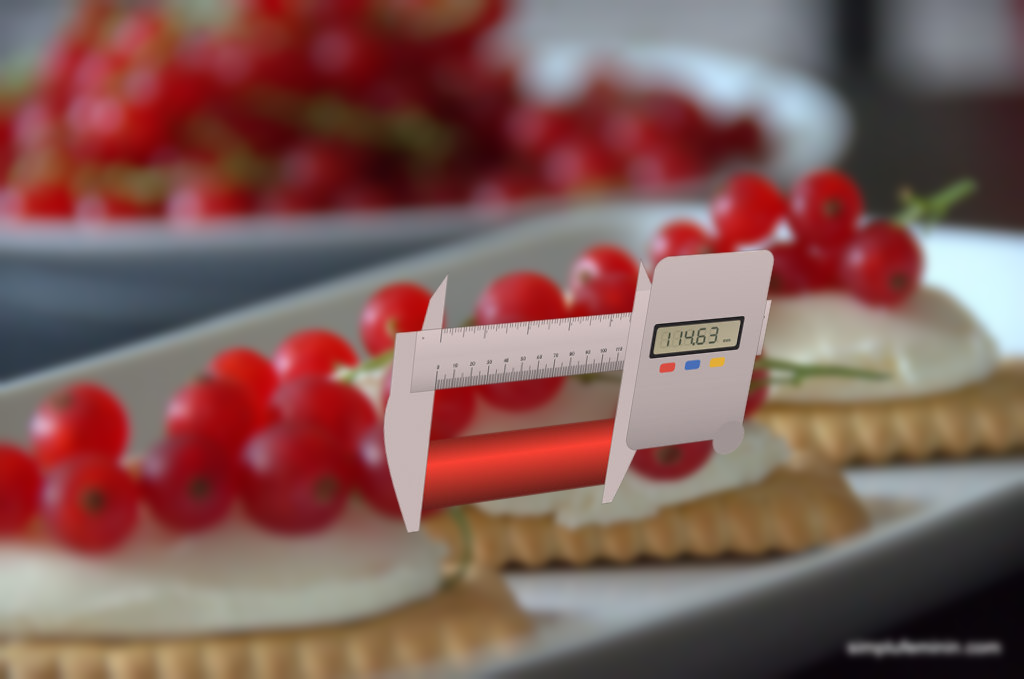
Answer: 114.63 mm
